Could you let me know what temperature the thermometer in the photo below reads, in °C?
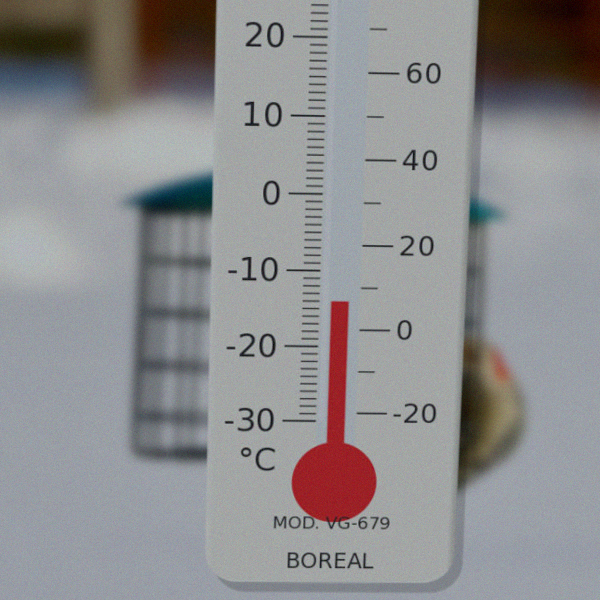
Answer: -14 °C
